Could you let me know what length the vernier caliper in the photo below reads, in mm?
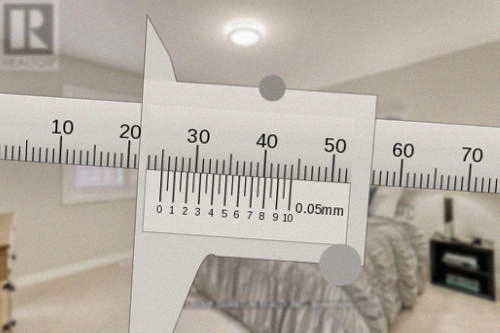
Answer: 25.0 mm
